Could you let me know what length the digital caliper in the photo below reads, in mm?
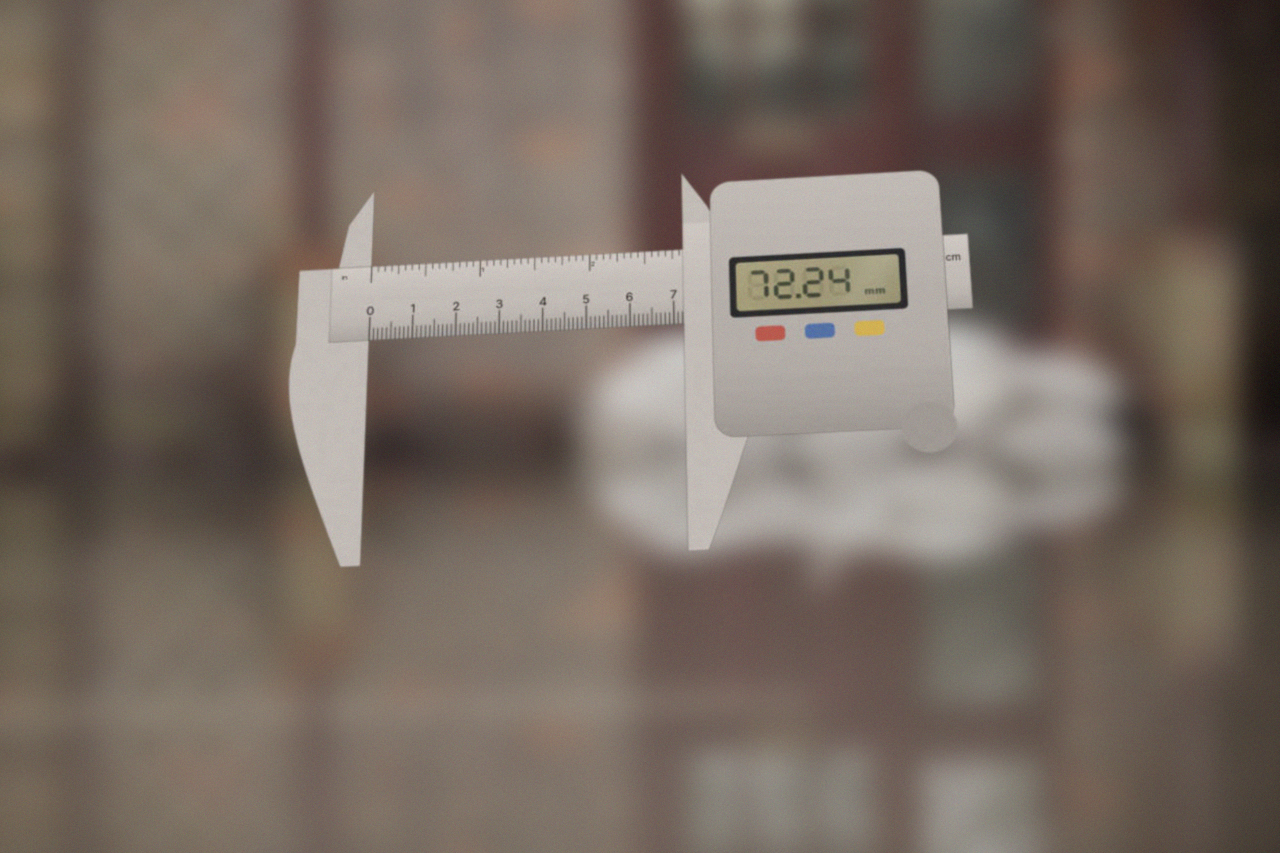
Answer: 72.24 mm
